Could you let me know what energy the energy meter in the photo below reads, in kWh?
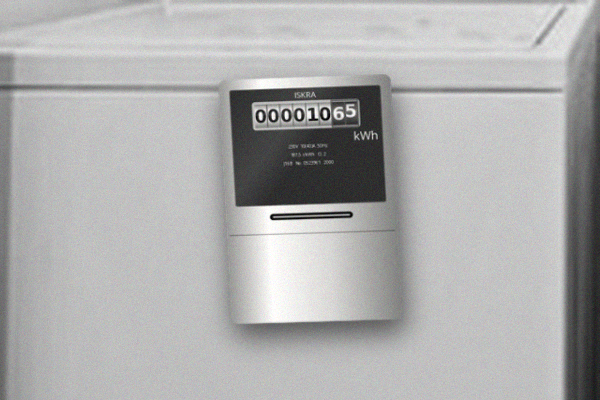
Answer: 10.65 kWh
